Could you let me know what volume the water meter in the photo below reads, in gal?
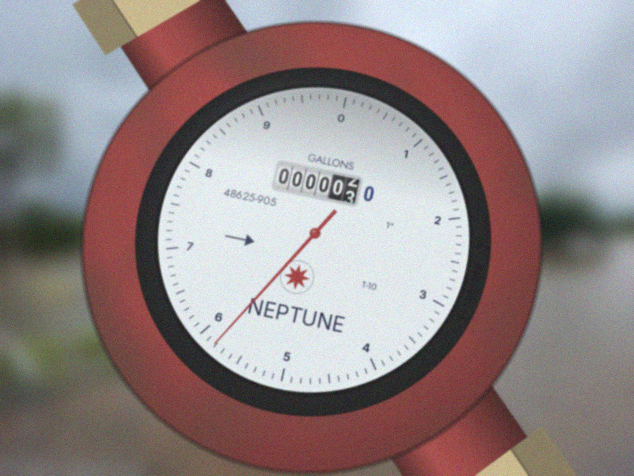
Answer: 25.8 gal
